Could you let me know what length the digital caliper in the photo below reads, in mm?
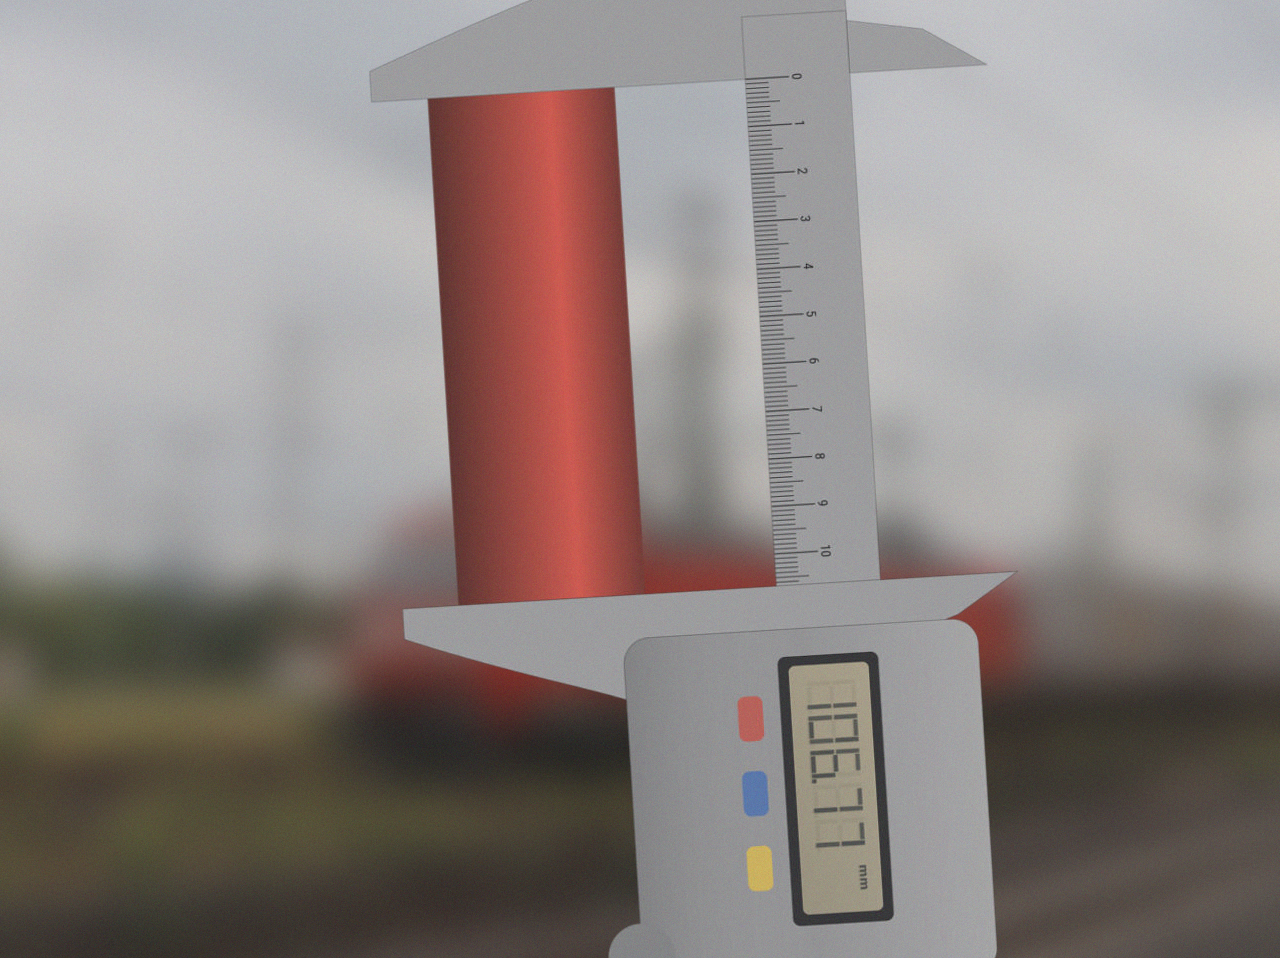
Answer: 106.77 mm
